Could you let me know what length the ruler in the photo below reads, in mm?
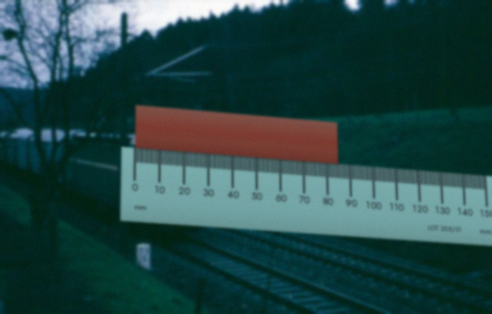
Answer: 85 mm
